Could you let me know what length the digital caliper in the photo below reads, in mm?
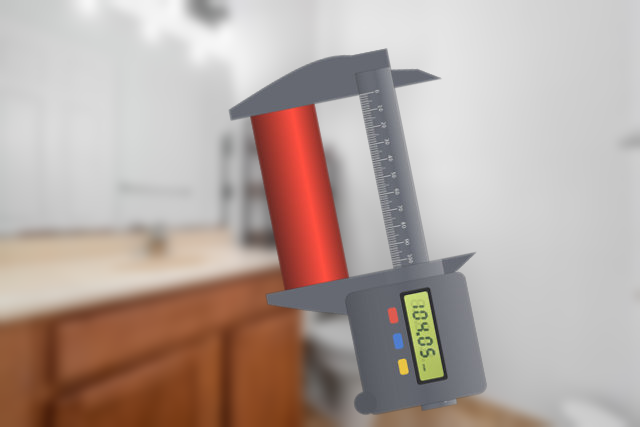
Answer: 104.05 mm
